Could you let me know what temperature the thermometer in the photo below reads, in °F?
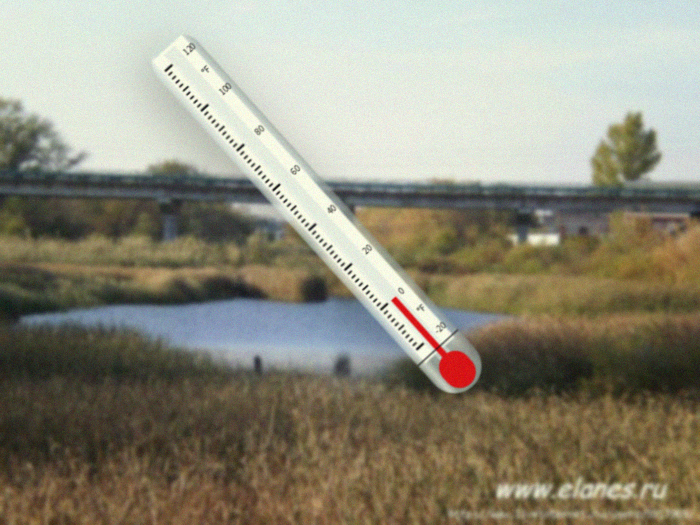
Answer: 0 °F
